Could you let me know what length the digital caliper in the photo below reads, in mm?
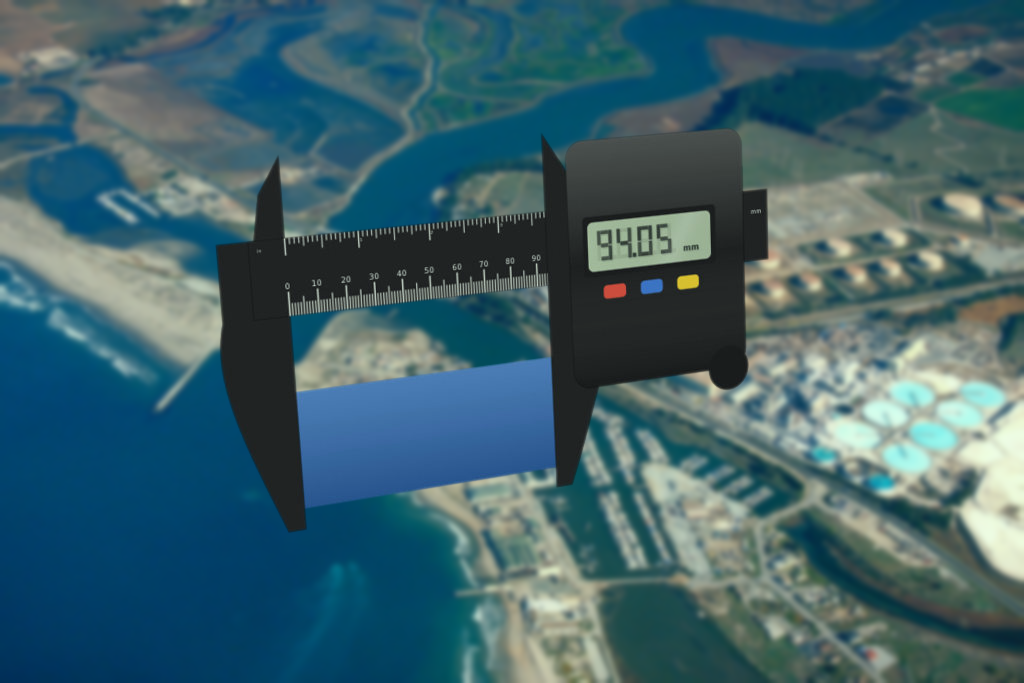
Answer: 94.05 mm
